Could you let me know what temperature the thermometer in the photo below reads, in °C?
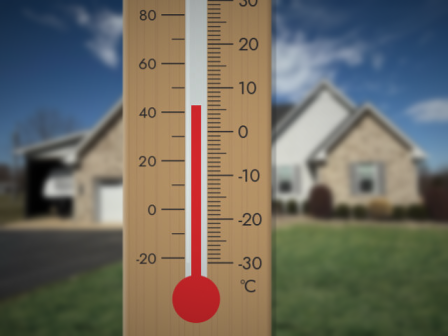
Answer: 6 °C
